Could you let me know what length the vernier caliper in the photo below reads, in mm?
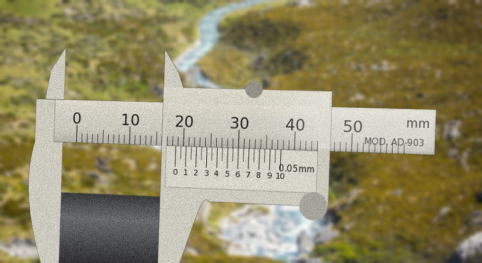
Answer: 18.6 mm
